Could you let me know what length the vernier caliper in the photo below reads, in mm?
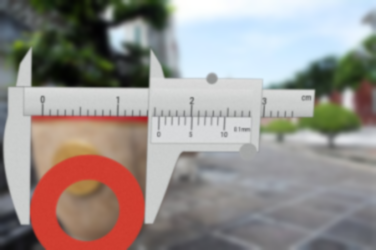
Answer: 15.6 mm
